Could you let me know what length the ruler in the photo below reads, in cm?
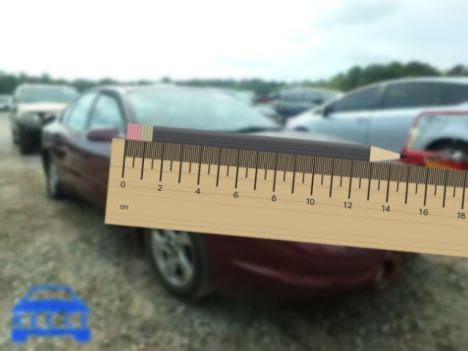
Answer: 15 cm
